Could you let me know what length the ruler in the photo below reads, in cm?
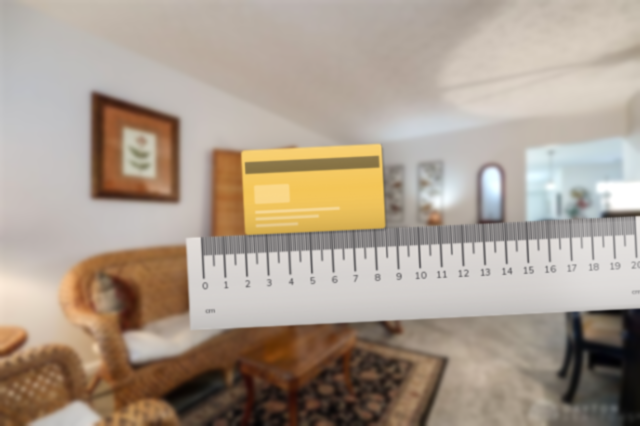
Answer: 6.5 cm
